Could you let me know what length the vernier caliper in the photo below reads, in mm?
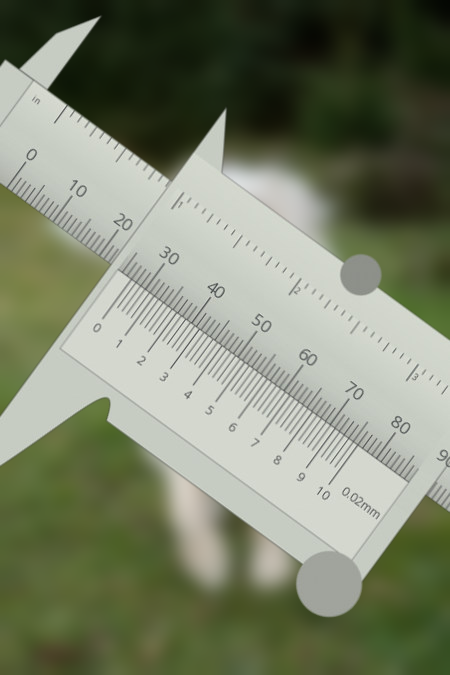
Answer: 27.0 mm
